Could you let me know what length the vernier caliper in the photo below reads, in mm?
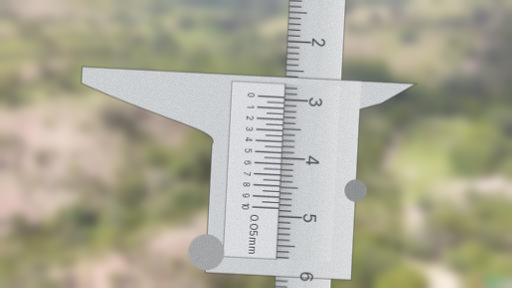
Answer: 29.6 mm
